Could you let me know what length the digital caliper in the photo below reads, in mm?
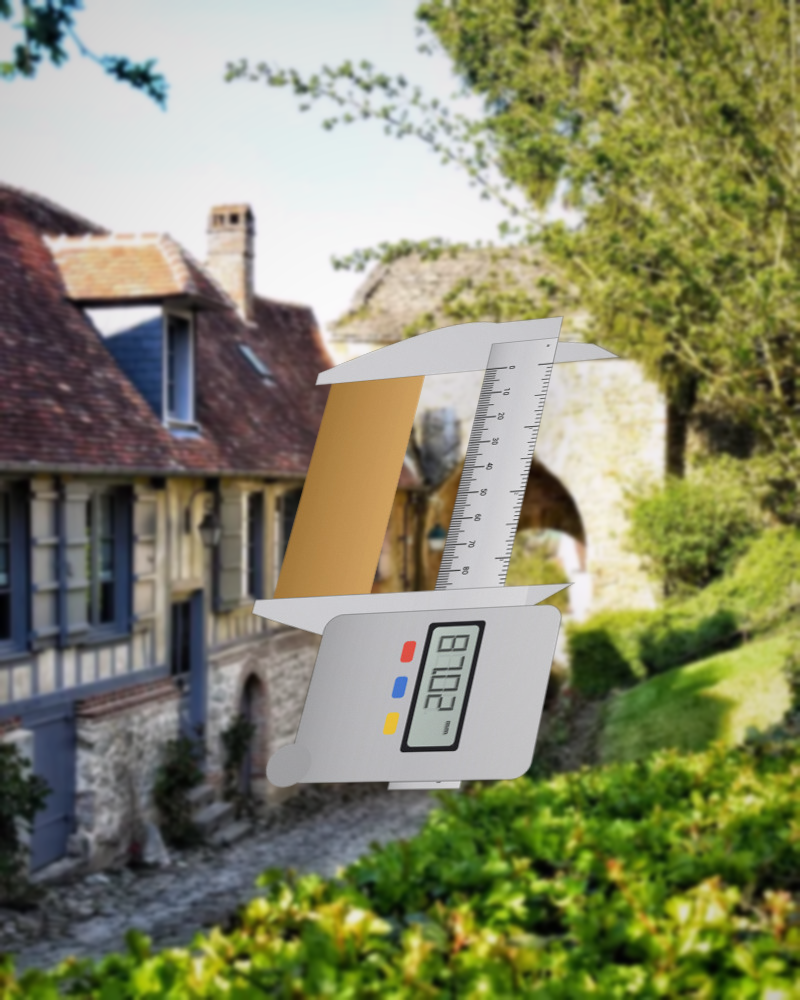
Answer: 87.02 mm
